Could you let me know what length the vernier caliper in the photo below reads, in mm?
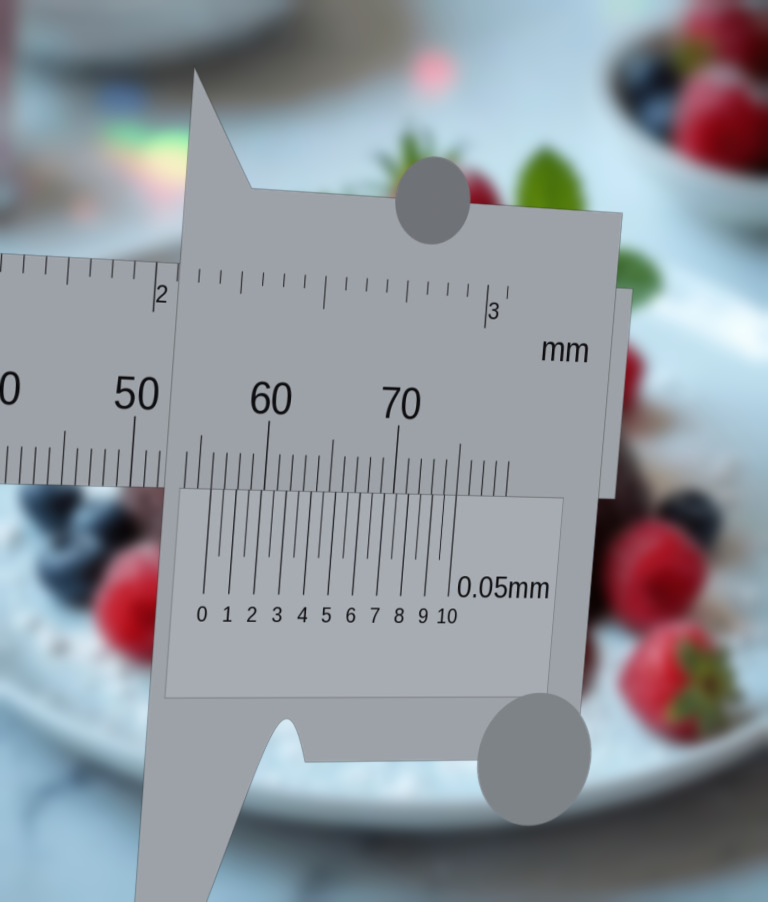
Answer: 56.0 mm
